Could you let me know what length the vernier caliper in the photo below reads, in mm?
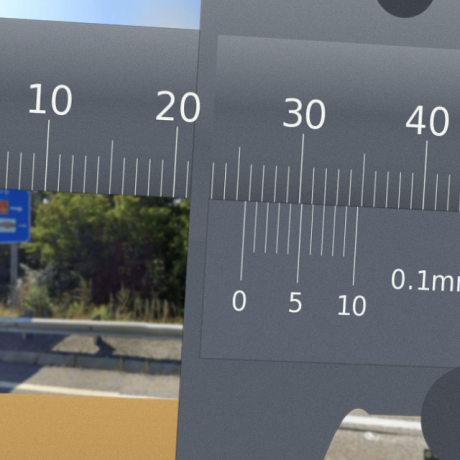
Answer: 25.7 mm
